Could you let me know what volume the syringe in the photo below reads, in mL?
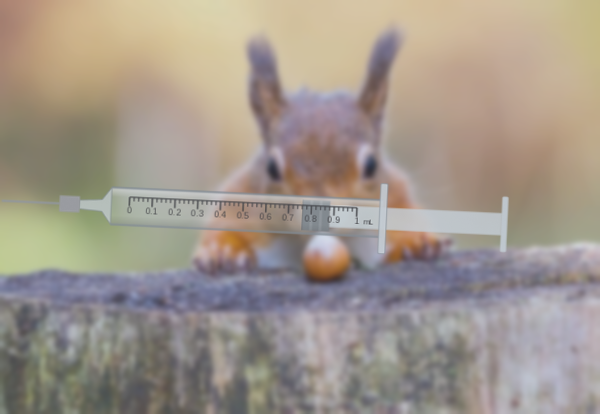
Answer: 0.76 mL
